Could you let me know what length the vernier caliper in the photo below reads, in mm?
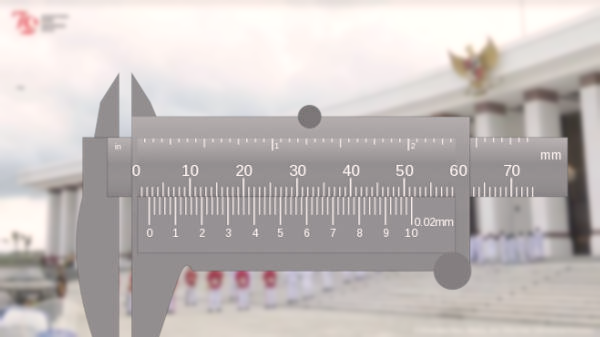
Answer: 2.4 mm
